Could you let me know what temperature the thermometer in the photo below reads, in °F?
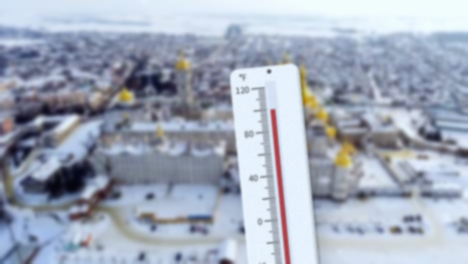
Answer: 100 °F
